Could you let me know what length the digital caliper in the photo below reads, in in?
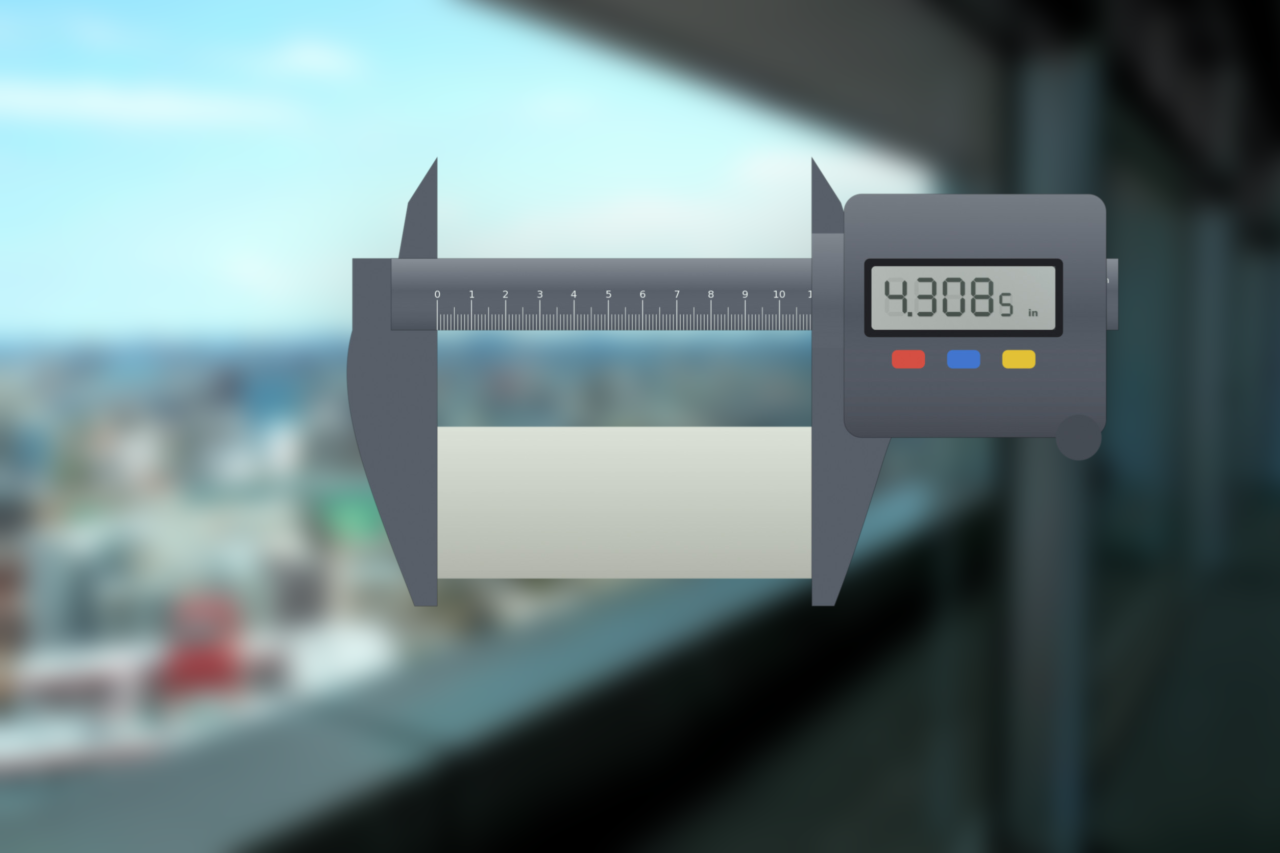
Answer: 4.3085 in
